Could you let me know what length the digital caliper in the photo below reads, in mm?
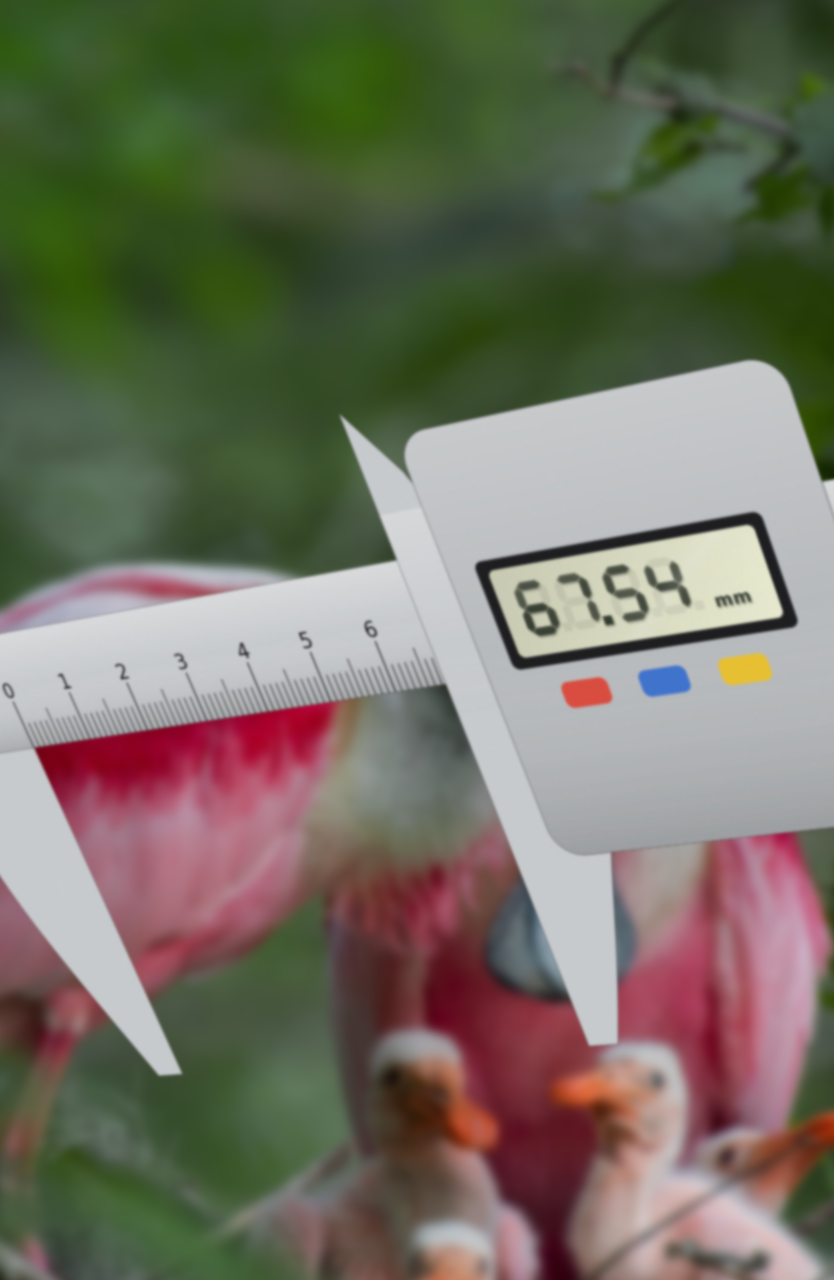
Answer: 67.54 mm
